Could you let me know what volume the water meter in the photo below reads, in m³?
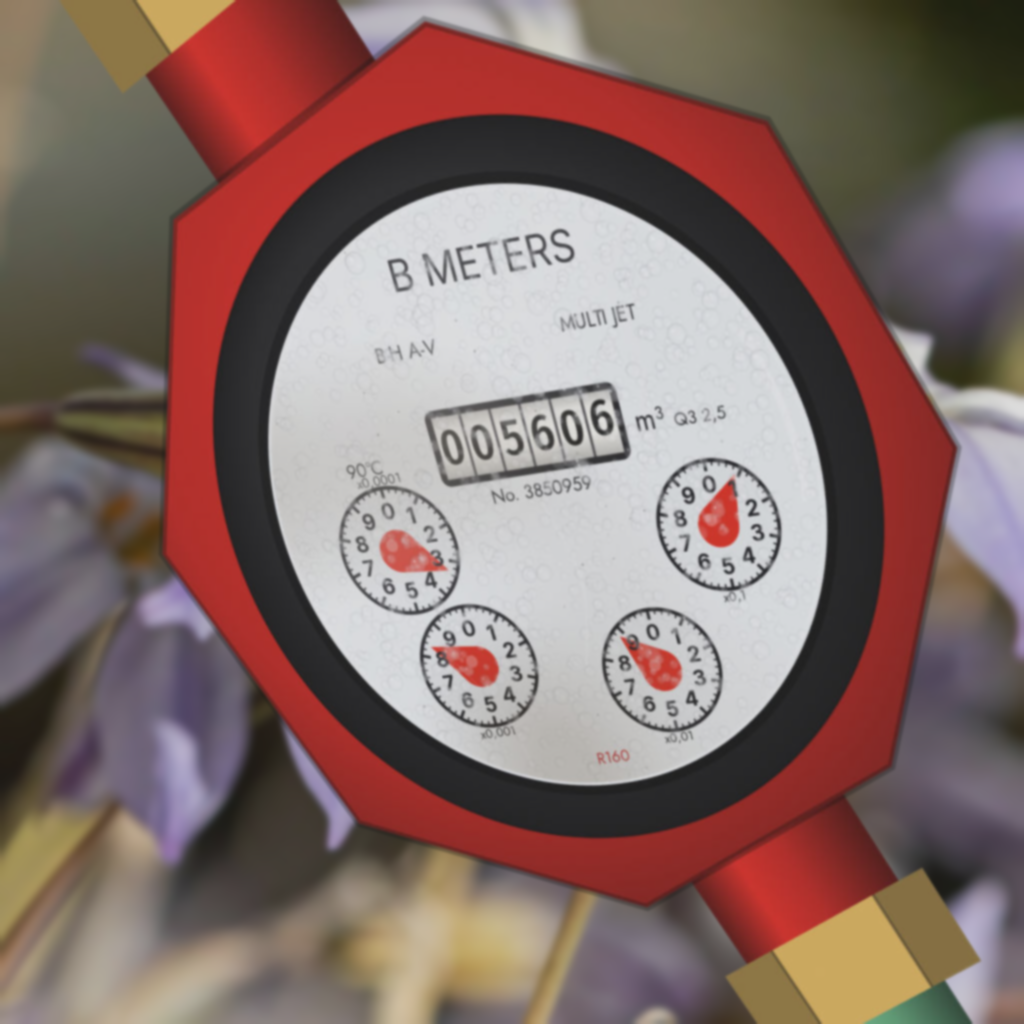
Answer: 5606.0883 m³
